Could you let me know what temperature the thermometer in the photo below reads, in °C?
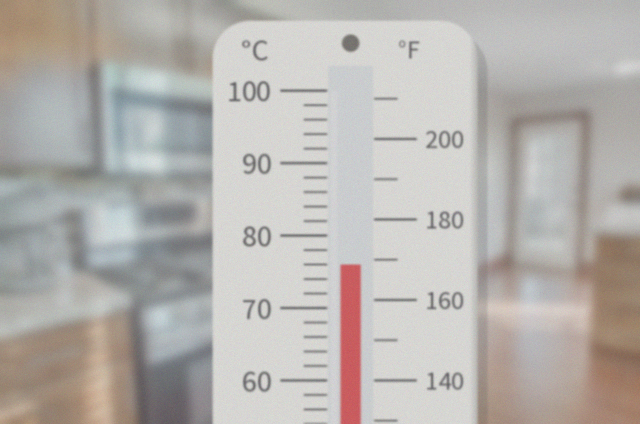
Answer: 76 °C
